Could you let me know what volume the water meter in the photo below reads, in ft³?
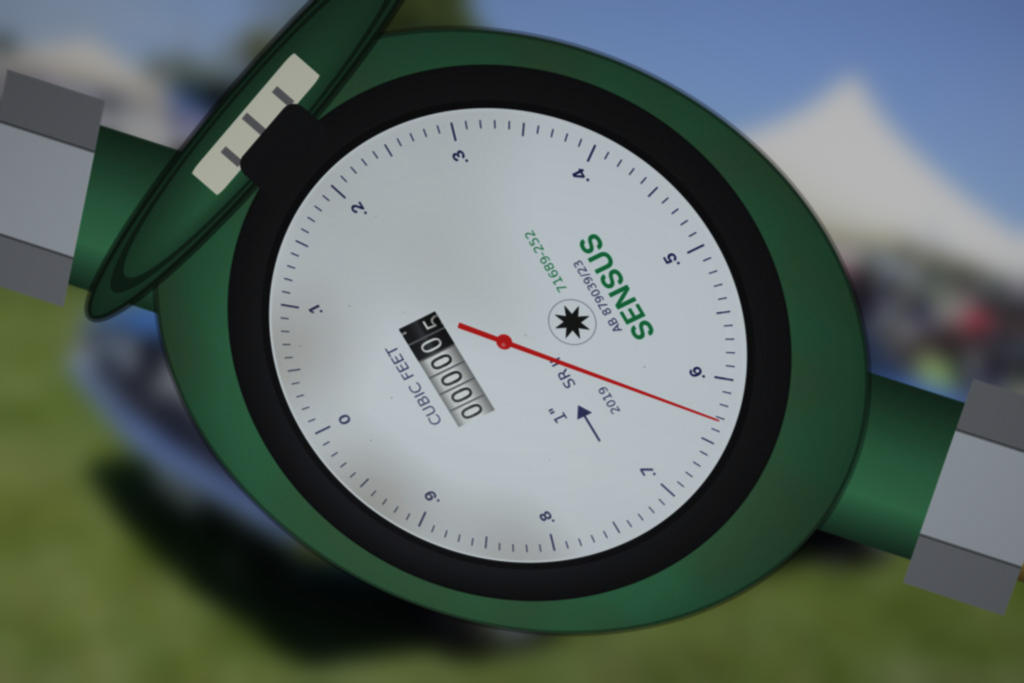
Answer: 4.63 ft³
